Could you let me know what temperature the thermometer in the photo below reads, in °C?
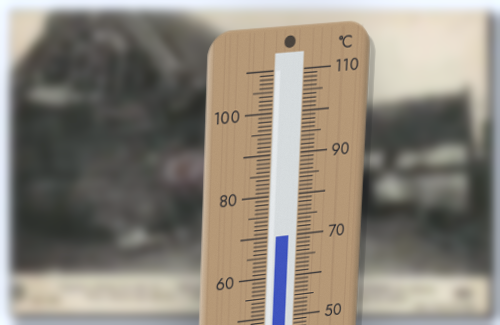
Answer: 70 °C
